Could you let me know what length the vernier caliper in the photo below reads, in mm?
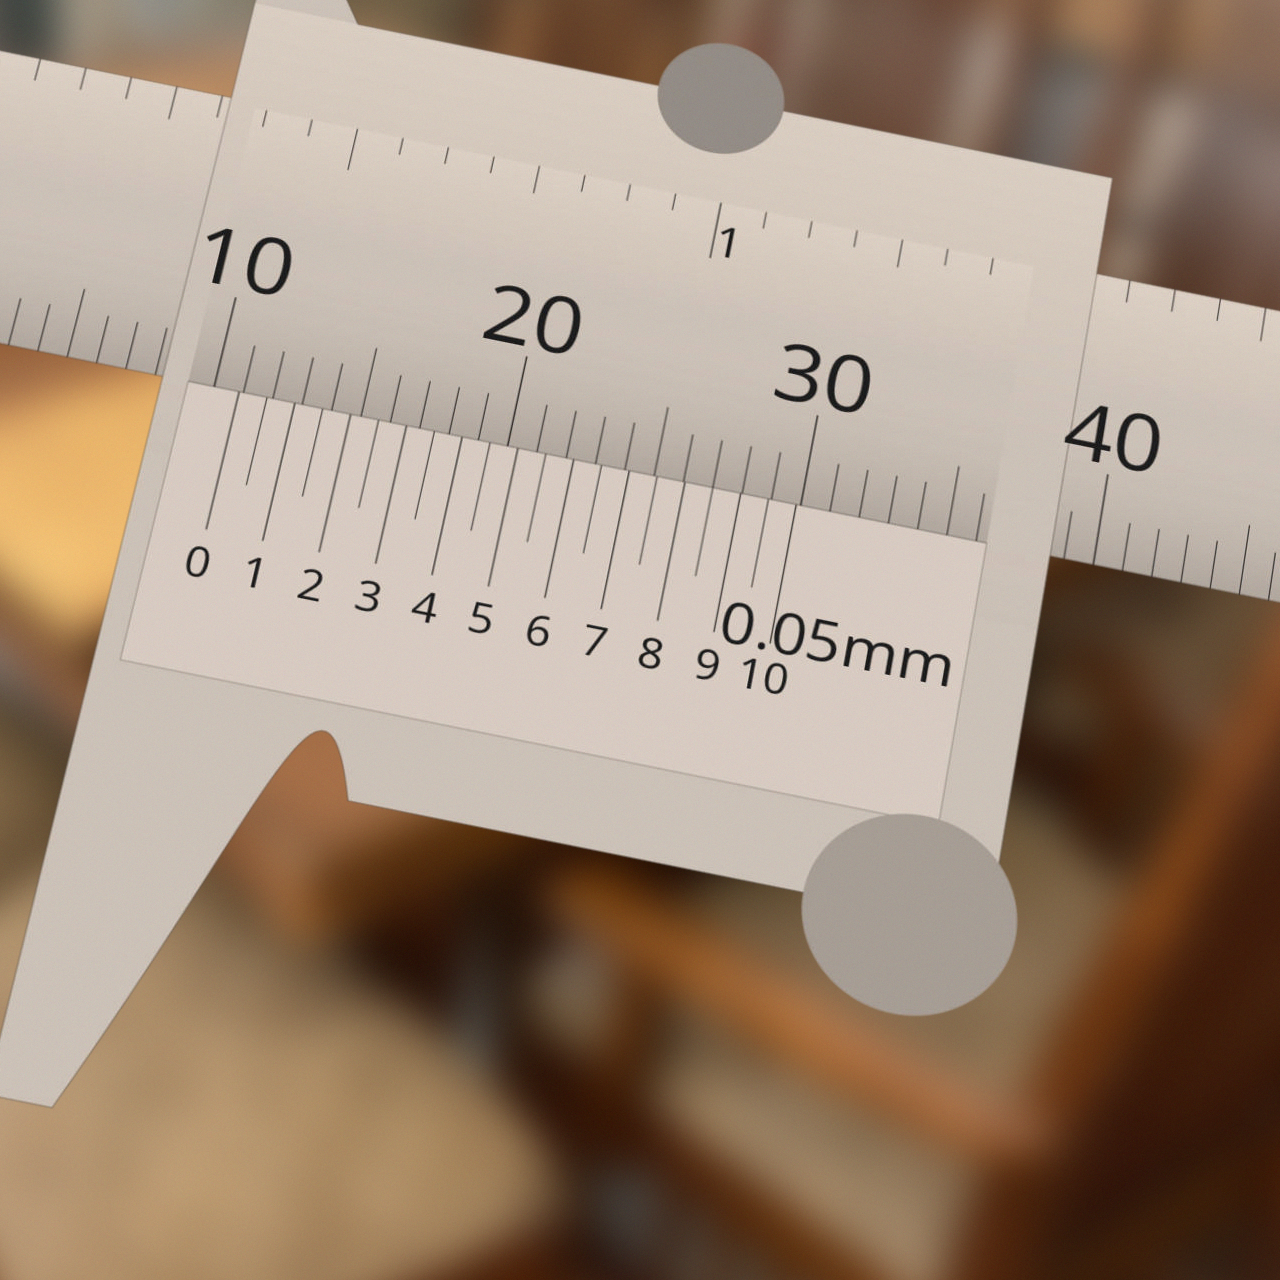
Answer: 10.85 mm
